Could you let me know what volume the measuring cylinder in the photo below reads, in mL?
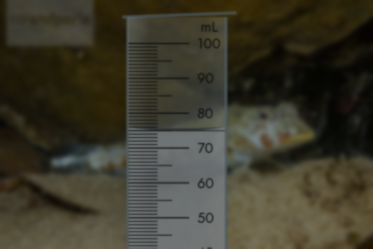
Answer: 75 mL
